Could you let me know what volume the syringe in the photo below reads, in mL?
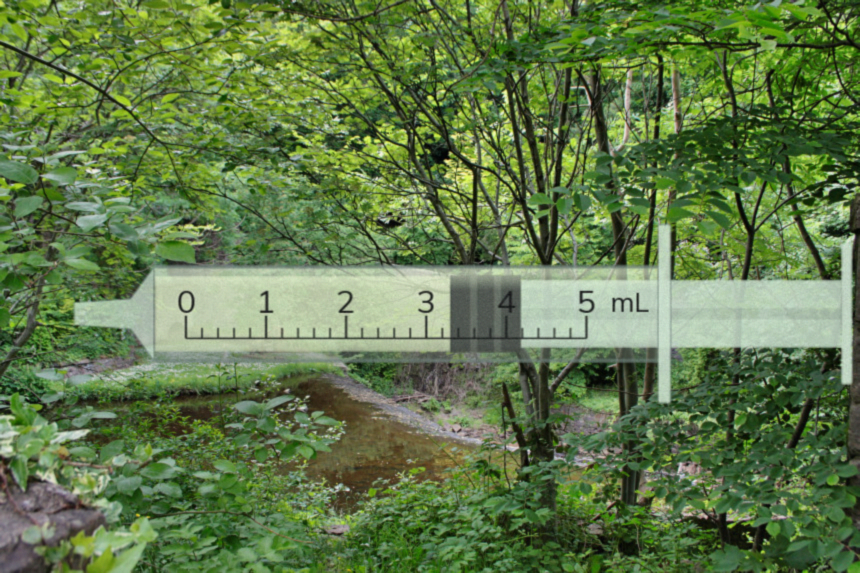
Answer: 3.3 mL
